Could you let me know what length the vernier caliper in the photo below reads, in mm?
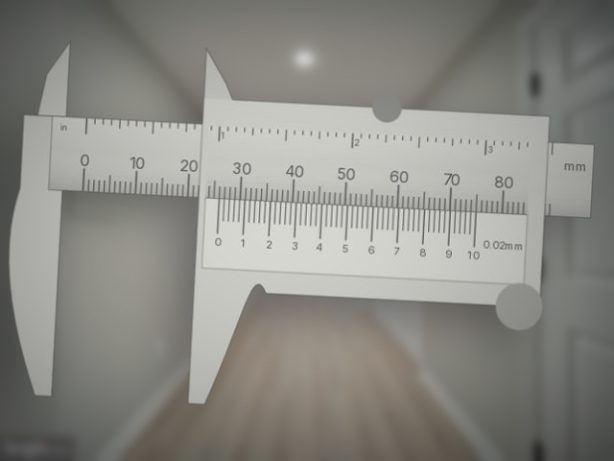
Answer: 26.0 mm
